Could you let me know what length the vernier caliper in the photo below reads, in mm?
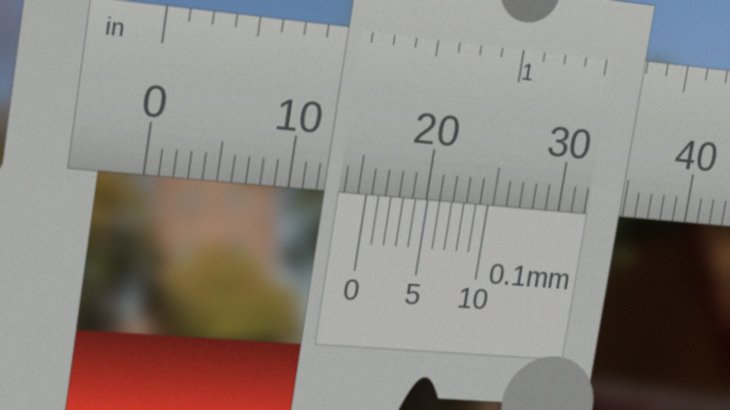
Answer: 15.6 mm
